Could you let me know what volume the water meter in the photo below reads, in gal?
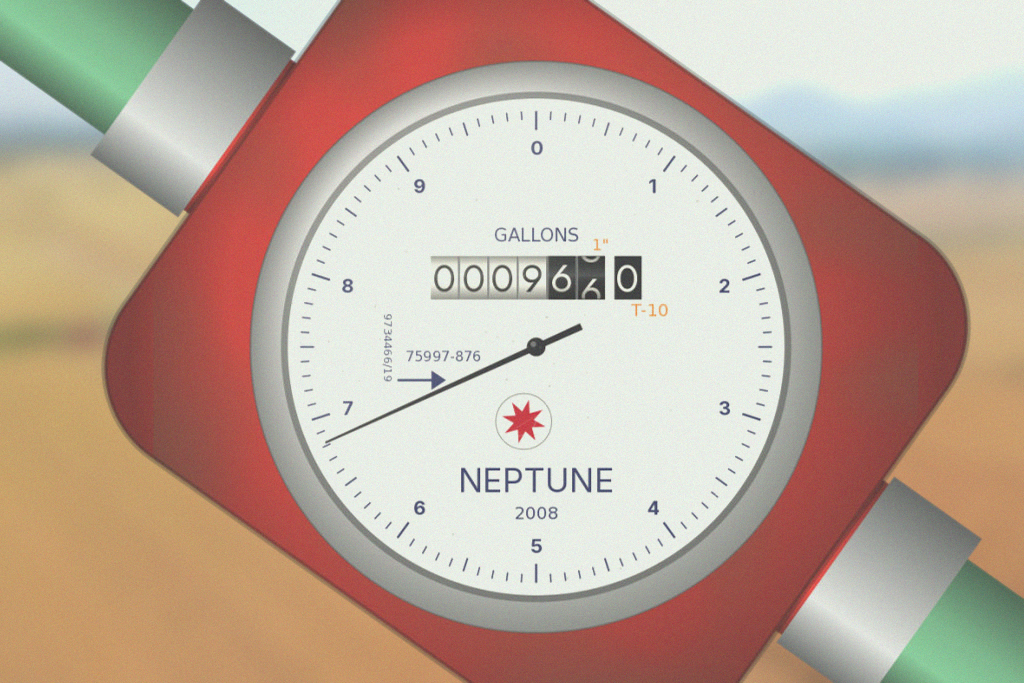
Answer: 9656.8 gal
